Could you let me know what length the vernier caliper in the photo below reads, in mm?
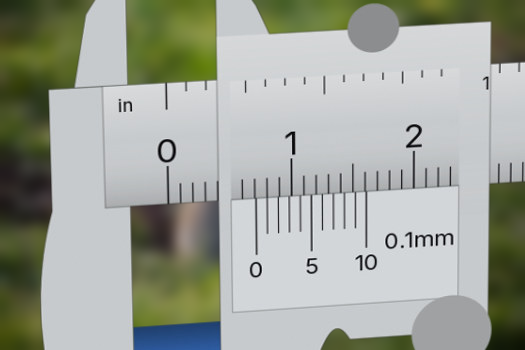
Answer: 7.1 mm
